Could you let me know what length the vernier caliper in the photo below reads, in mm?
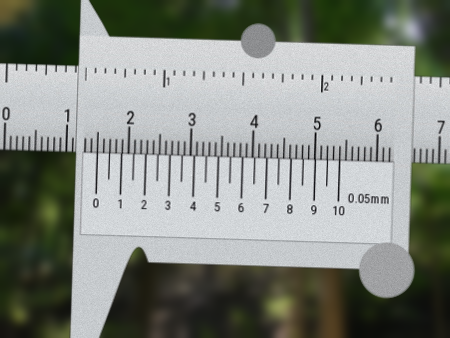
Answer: 15.0 mm
